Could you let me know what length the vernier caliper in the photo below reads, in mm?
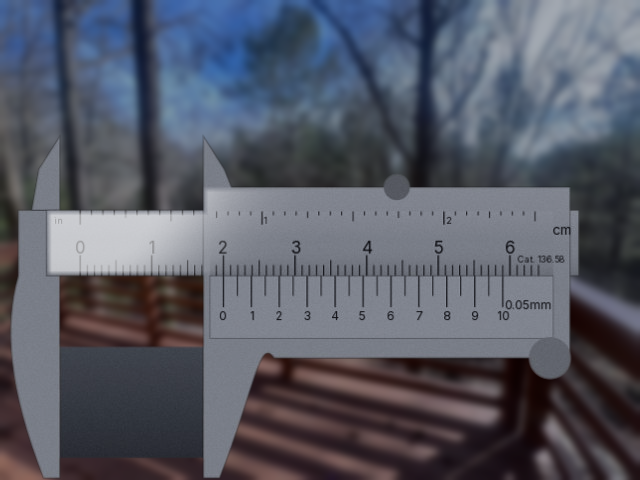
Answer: 20.0 mm
